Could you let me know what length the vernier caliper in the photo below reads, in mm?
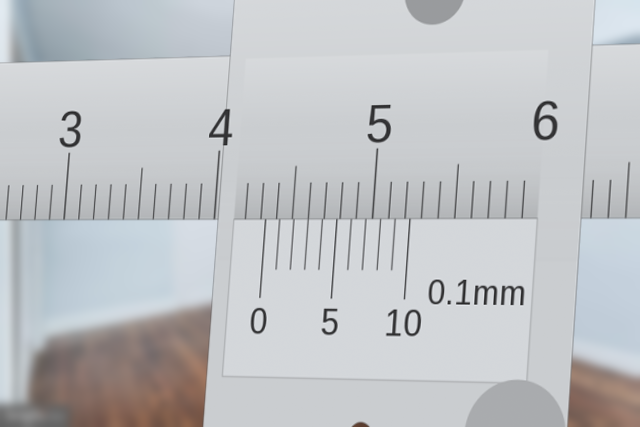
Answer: 43.3 mm
